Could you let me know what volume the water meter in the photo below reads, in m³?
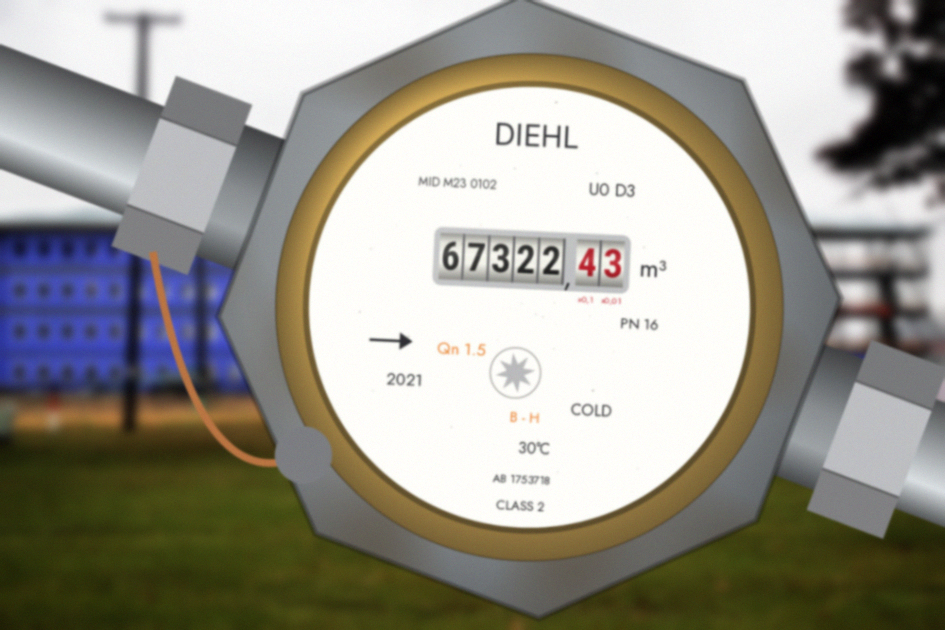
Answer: 67322.43 m³
